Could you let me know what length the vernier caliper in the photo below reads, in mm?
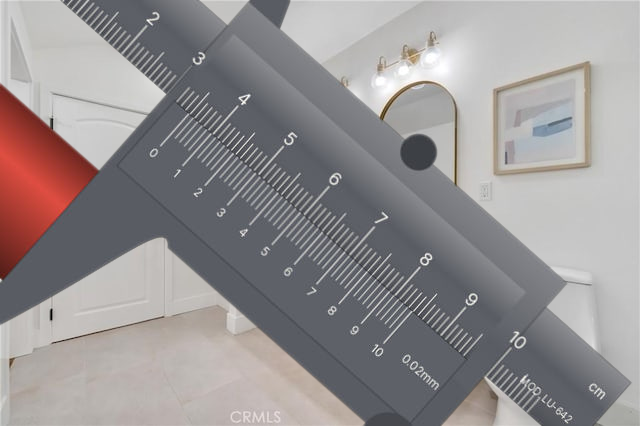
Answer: 34.8 mm
